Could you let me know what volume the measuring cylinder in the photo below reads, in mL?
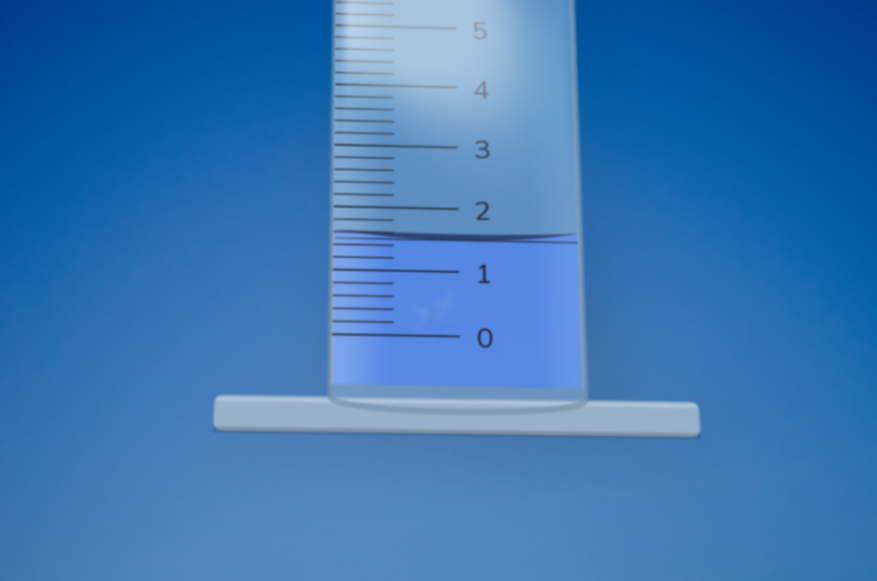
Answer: 1.5 mL
